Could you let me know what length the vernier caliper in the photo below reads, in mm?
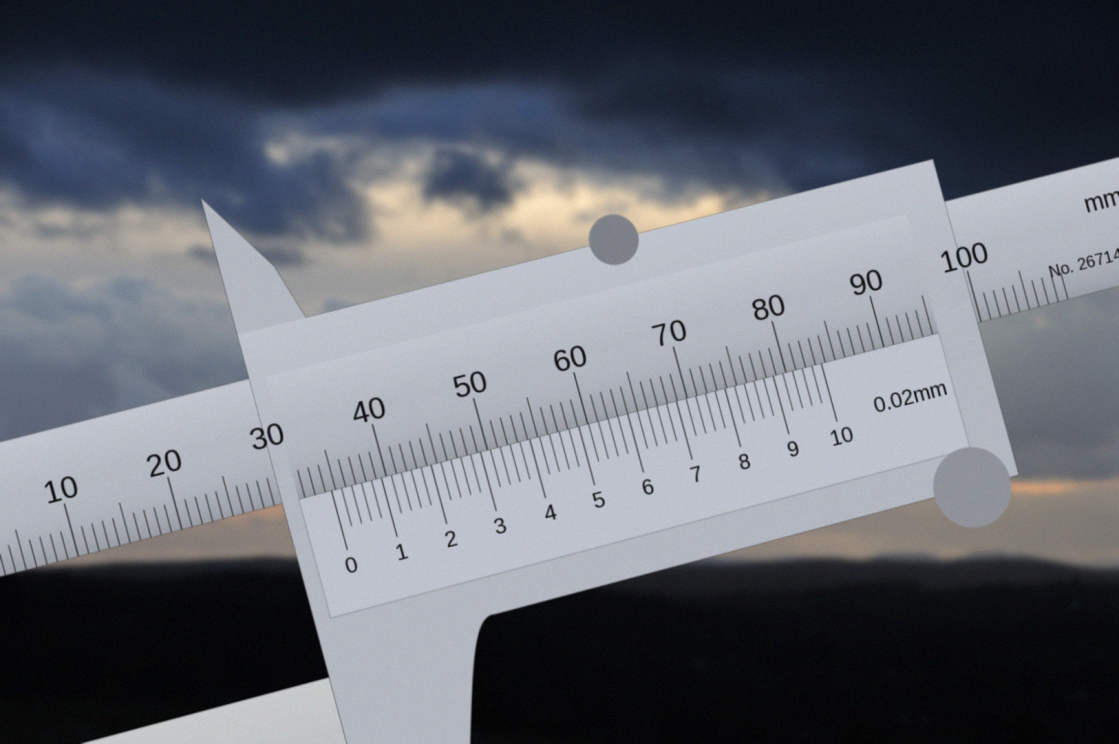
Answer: 34.6 mm
